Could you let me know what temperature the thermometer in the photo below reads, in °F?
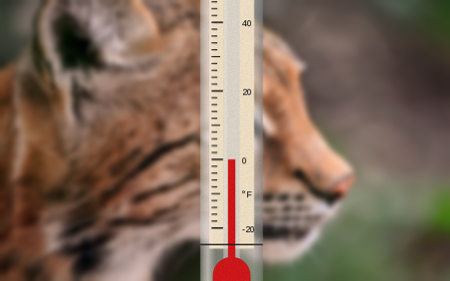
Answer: 0 °F
